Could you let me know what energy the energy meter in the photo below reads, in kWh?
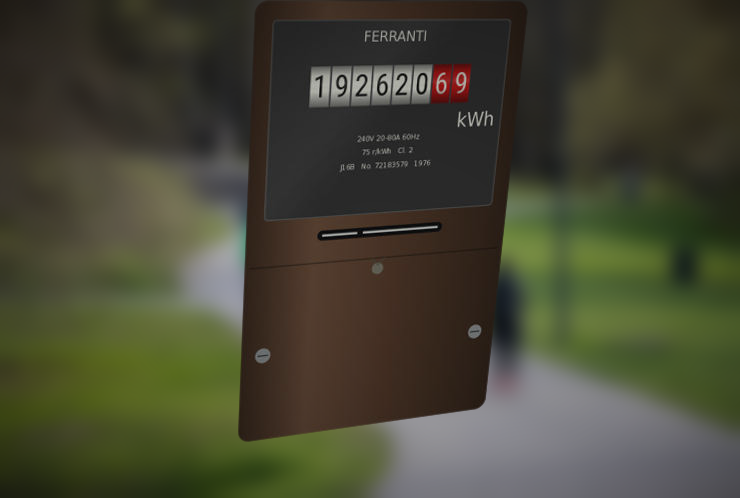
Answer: 192620.69 kWh
